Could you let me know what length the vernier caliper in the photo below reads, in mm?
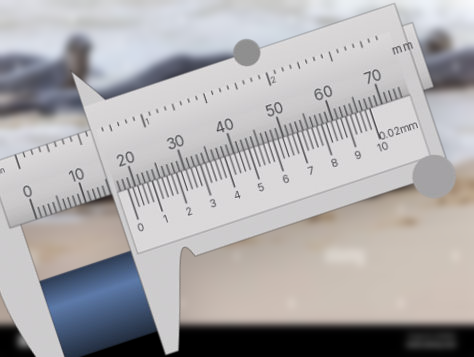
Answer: 18.5 mm
